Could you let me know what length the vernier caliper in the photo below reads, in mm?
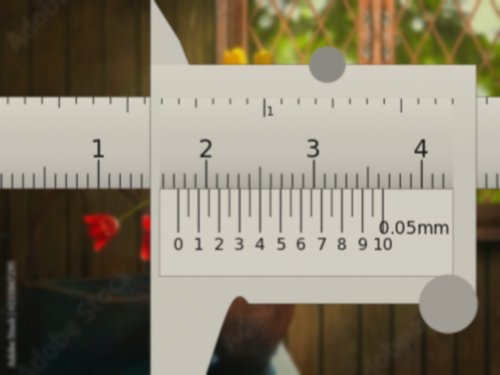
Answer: 17.4 mm
